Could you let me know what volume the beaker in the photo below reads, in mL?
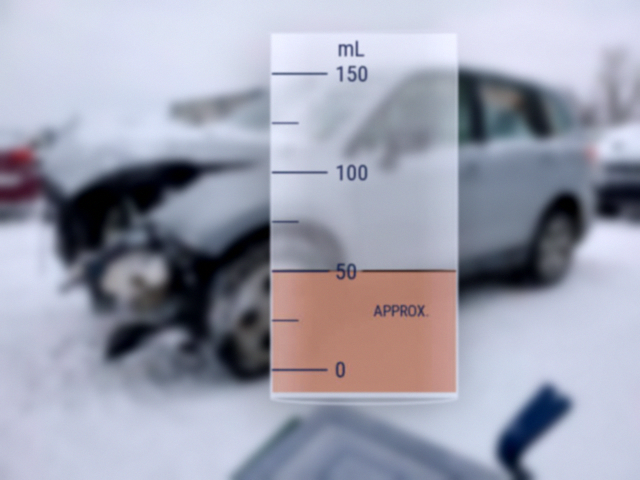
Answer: 50 mL
